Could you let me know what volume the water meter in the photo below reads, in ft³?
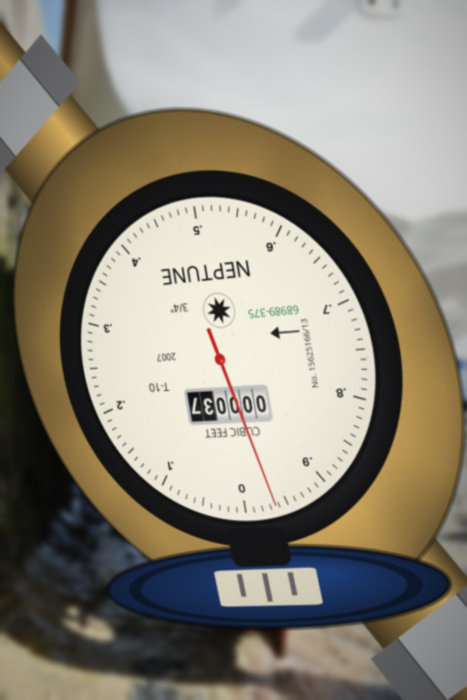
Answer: 36.96 ft³
